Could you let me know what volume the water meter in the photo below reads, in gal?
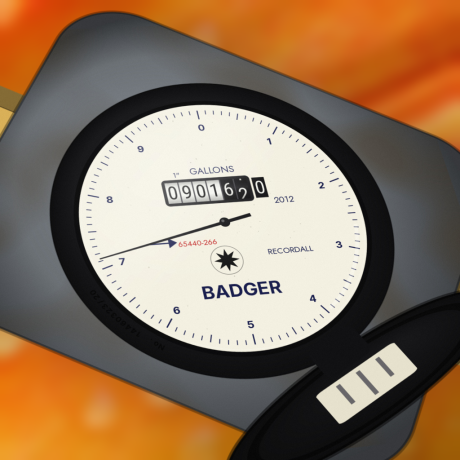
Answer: 901617.1 gal
